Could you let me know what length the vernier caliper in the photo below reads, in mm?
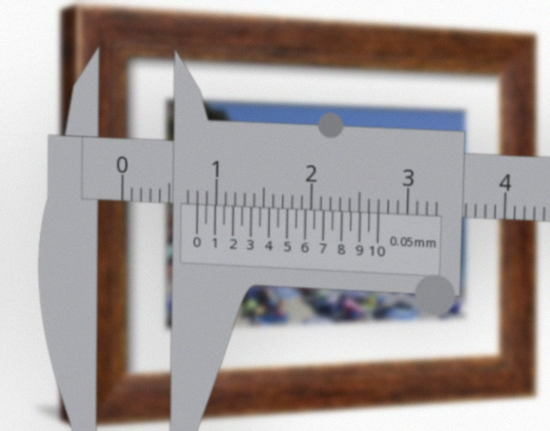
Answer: 8.0 mm
